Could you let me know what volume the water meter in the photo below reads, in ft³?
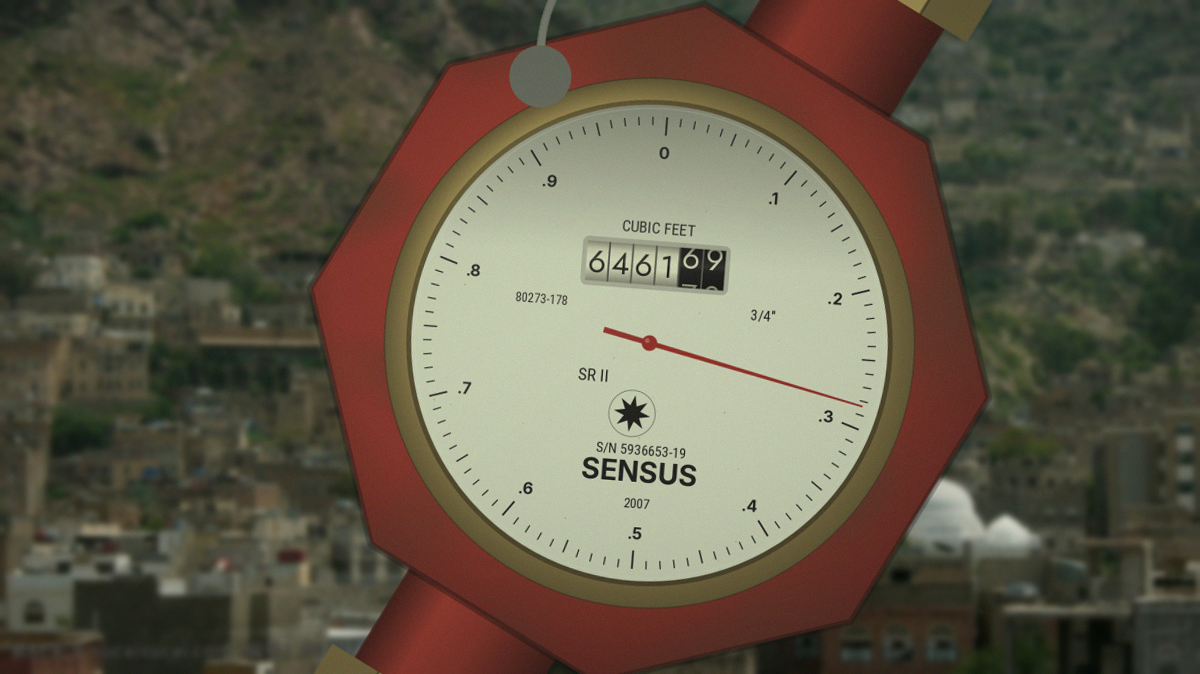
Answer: 646169.28 ft³
